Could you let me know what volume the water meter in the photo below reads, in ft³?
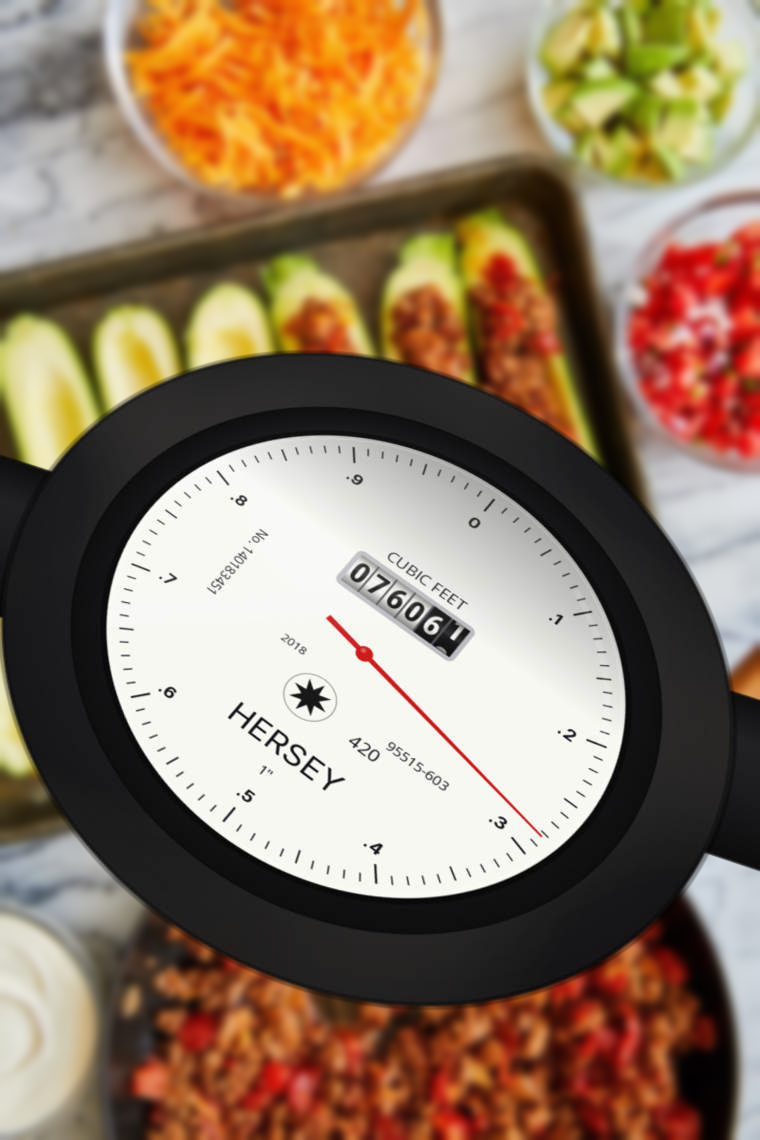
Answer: 76061.28 ft³
